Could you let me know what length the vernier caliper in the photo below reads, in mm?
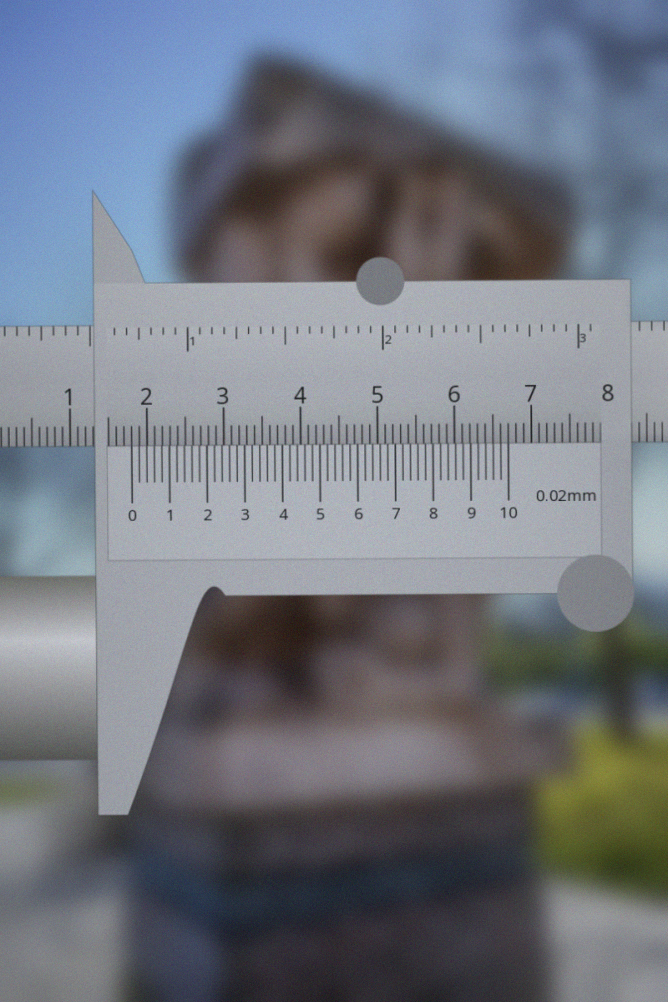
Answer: 18.0 mm
